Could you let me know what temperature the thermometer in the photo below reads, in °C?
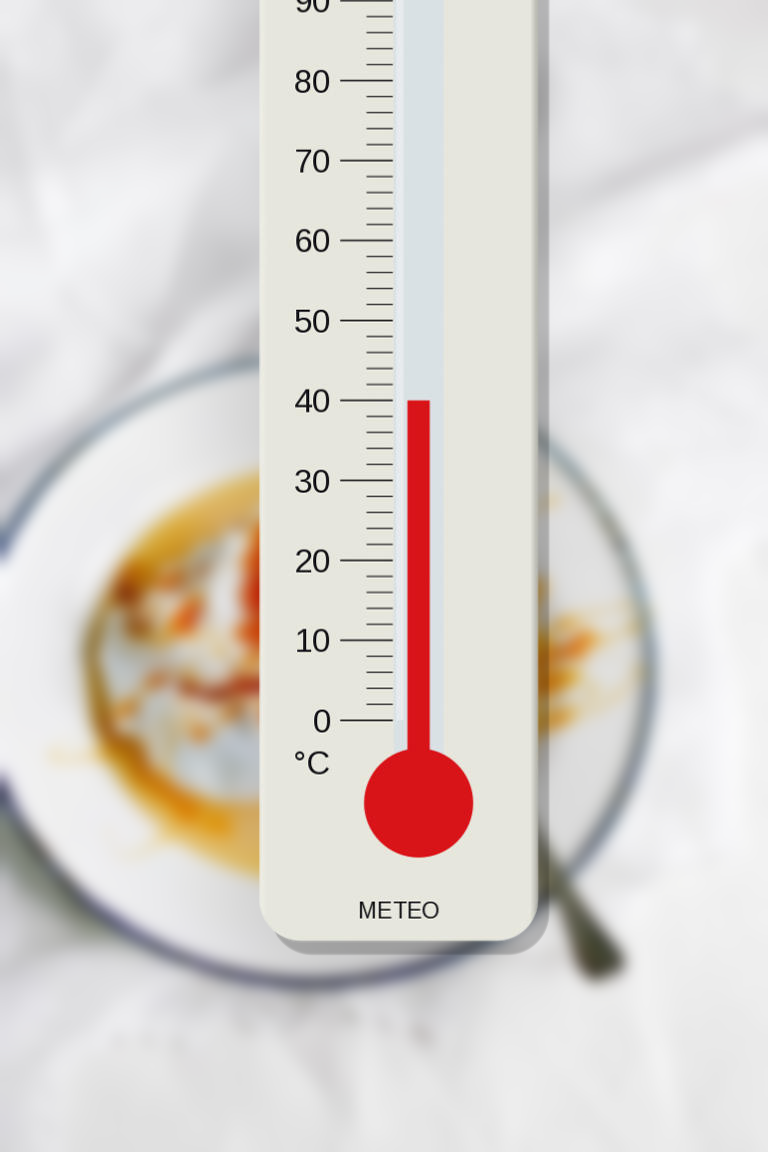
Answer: 40 °C
